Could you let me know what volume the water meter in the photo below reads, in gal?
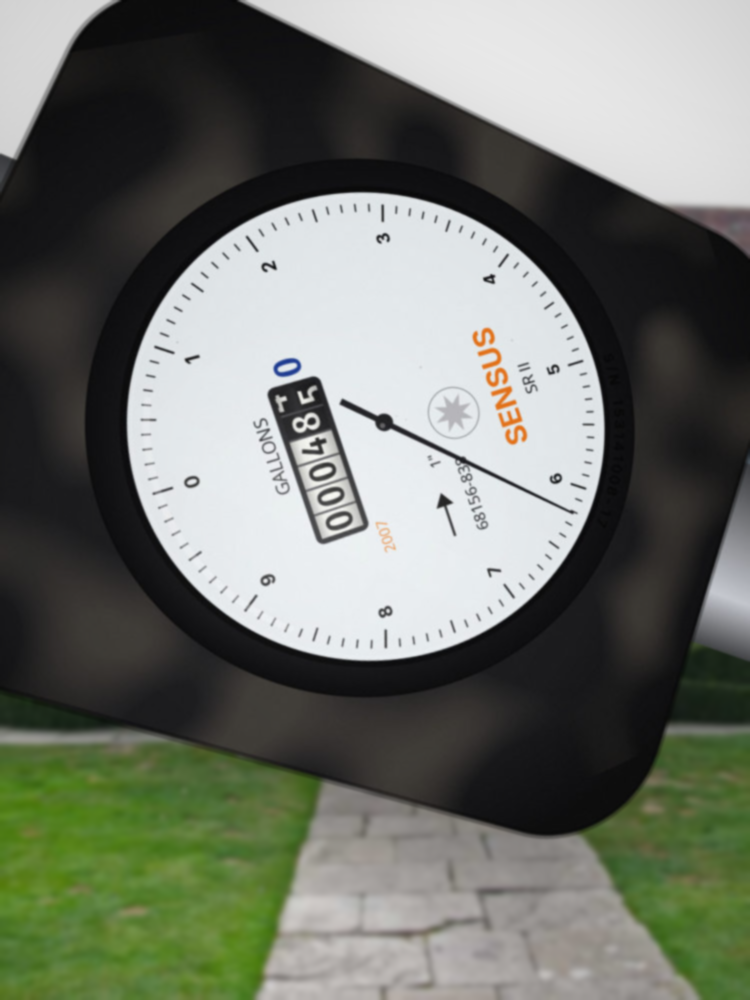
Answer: 4846.2 gal
